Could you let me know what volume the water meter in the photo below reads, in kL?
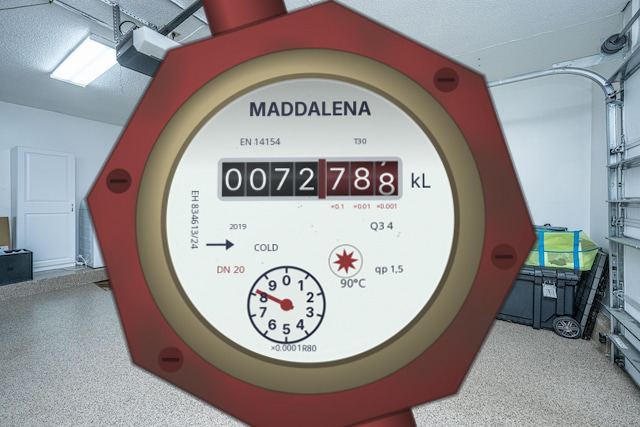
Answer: 72.7878 kL
